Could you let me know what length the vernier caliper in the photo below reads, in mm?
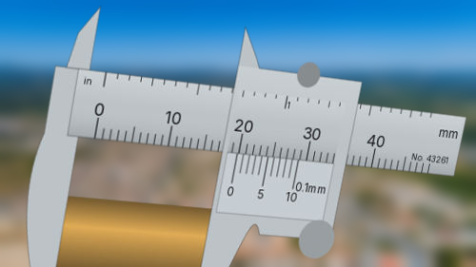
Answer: 19.8 mm
